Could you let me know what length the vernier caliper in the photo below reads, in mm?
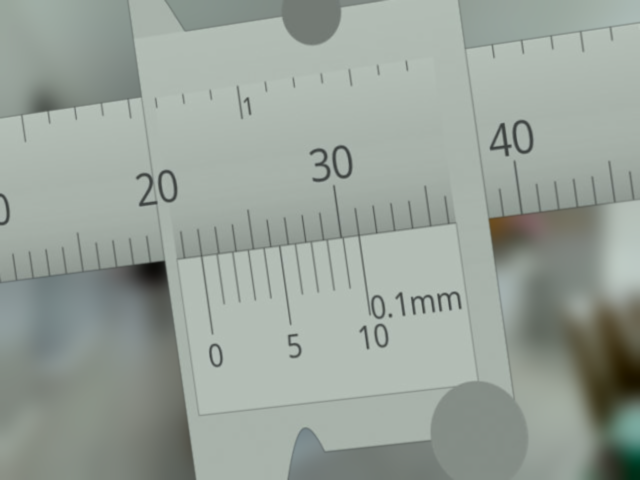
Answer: 22.0 mm
